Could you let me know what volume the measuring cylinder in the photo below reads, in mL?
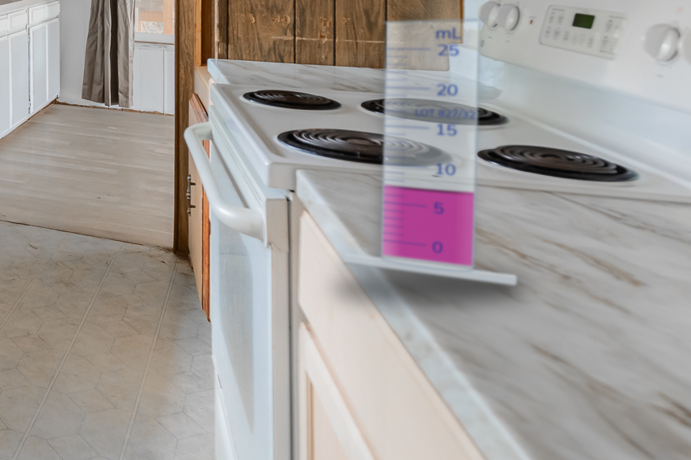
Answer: 7 mL
